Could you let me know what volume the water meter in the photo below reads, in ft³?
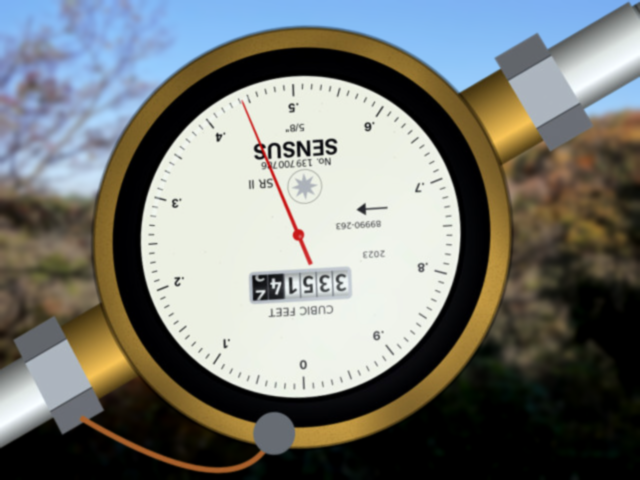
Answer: 335142.44 ft³
